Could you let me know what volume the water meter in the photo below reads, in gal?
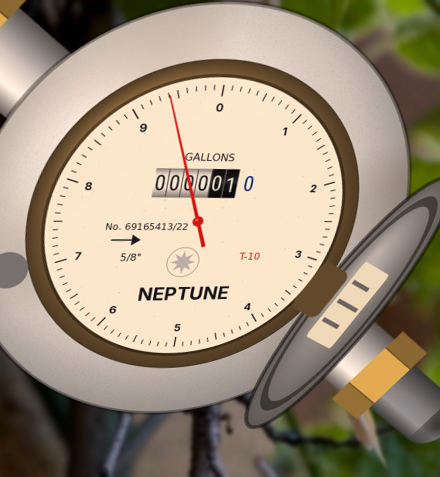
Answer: 9.4 gal
